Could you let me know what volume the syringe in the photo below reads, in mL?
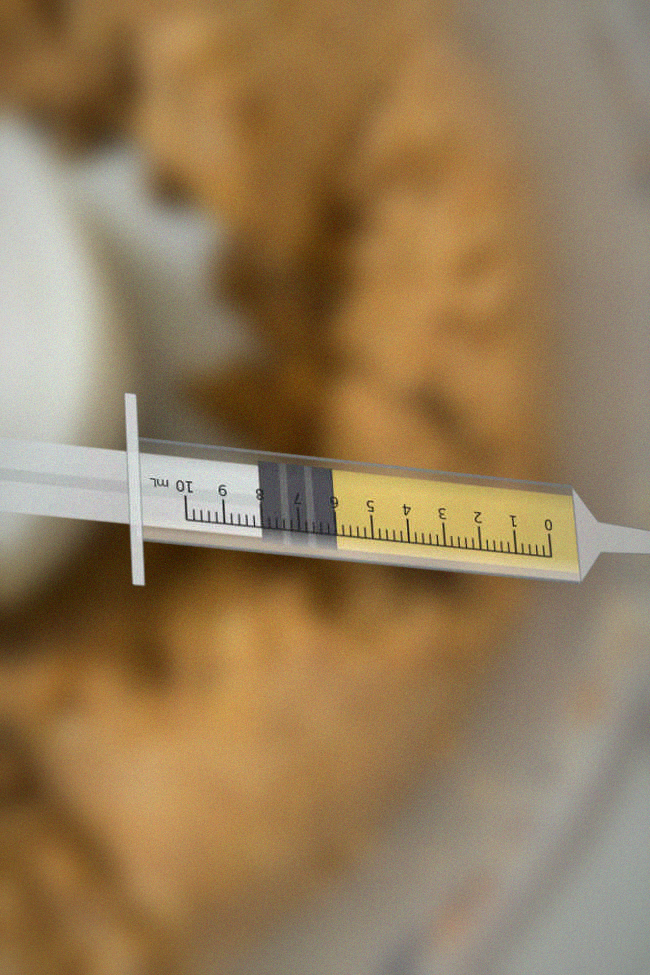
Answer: 6 mL
